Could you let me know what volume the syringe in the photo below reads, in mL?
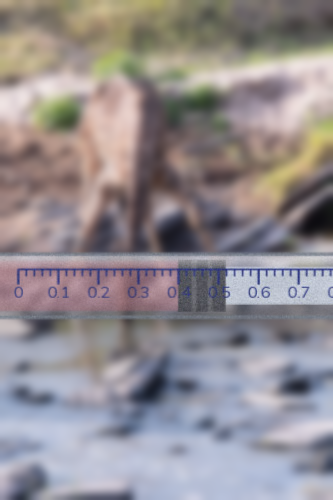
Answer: 0.4 mL
